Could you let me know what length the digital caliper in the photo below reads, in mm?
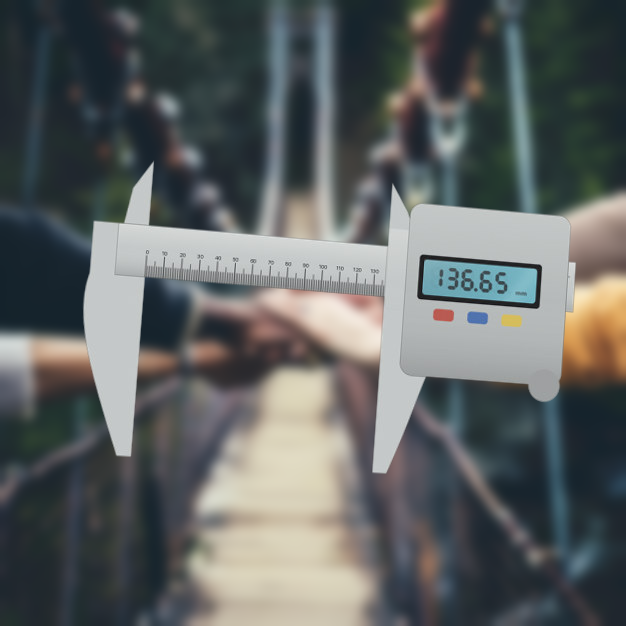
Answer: 136.65 mm
